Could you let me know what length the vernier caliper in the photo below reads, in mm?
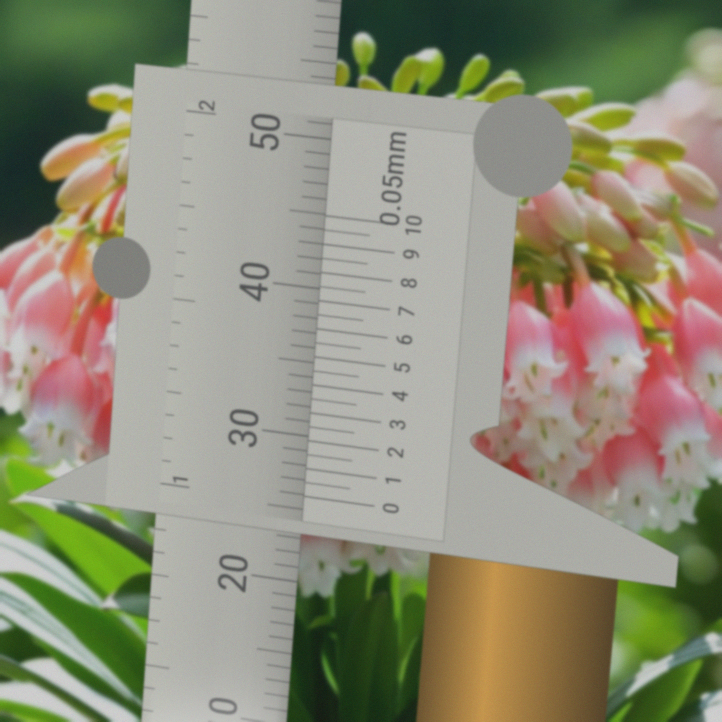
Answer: 25.9 mm
